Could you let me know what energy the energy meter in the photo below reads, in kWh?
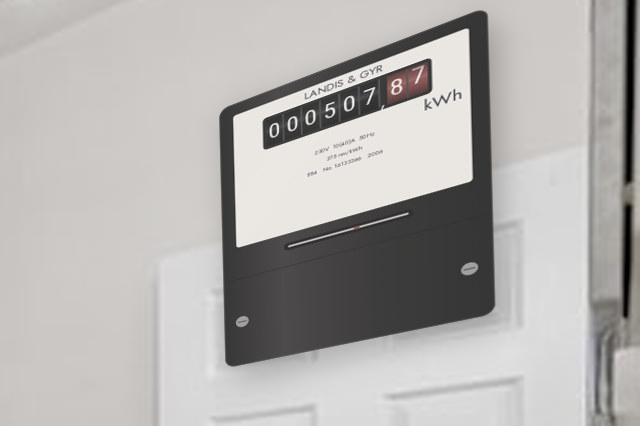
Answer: 507.87 kWh
